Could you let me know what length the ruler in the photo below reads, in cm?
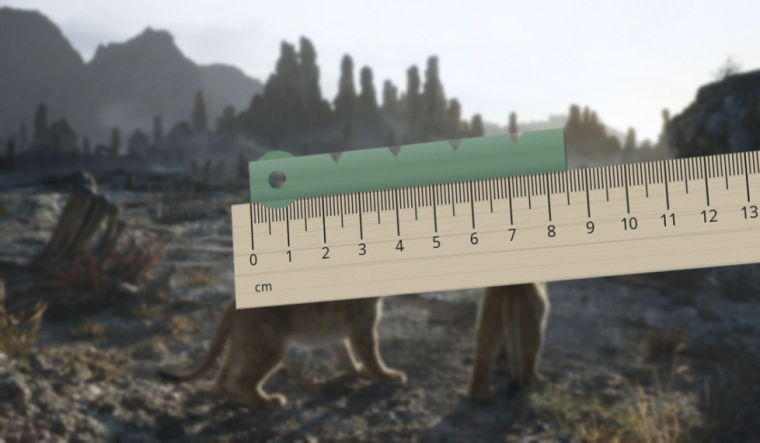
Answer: 8.5 cm
